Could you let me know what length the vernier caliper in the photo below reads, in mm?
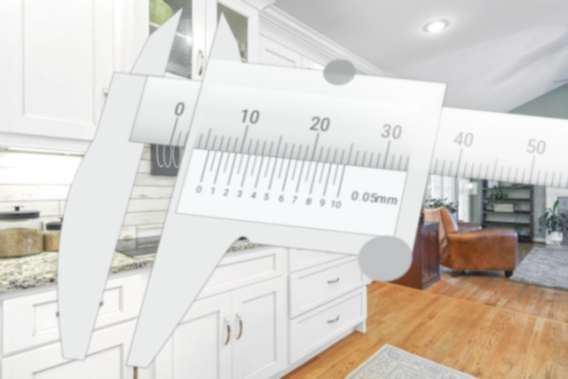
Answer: 5.6 mm
